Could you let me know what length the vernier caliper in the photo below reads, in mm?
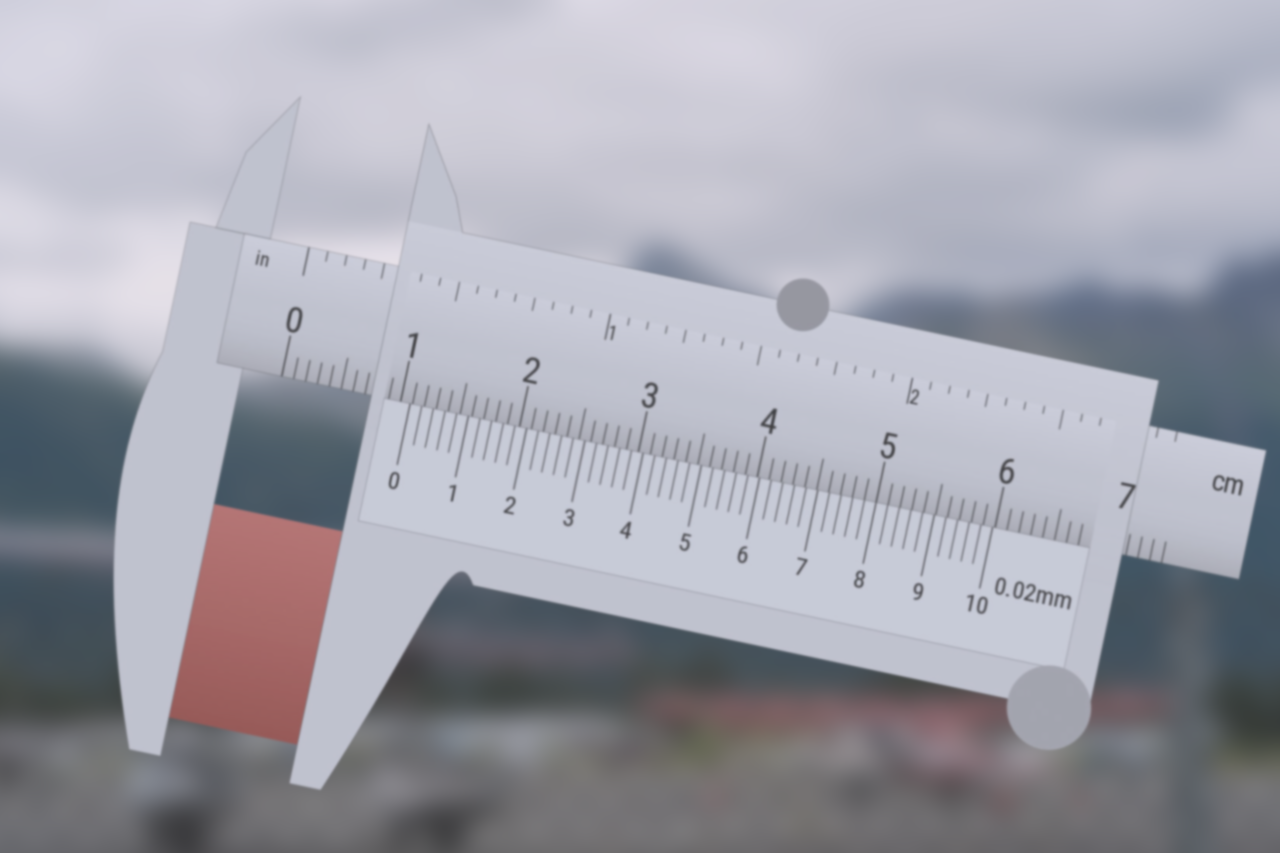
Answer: 10.8 mm
